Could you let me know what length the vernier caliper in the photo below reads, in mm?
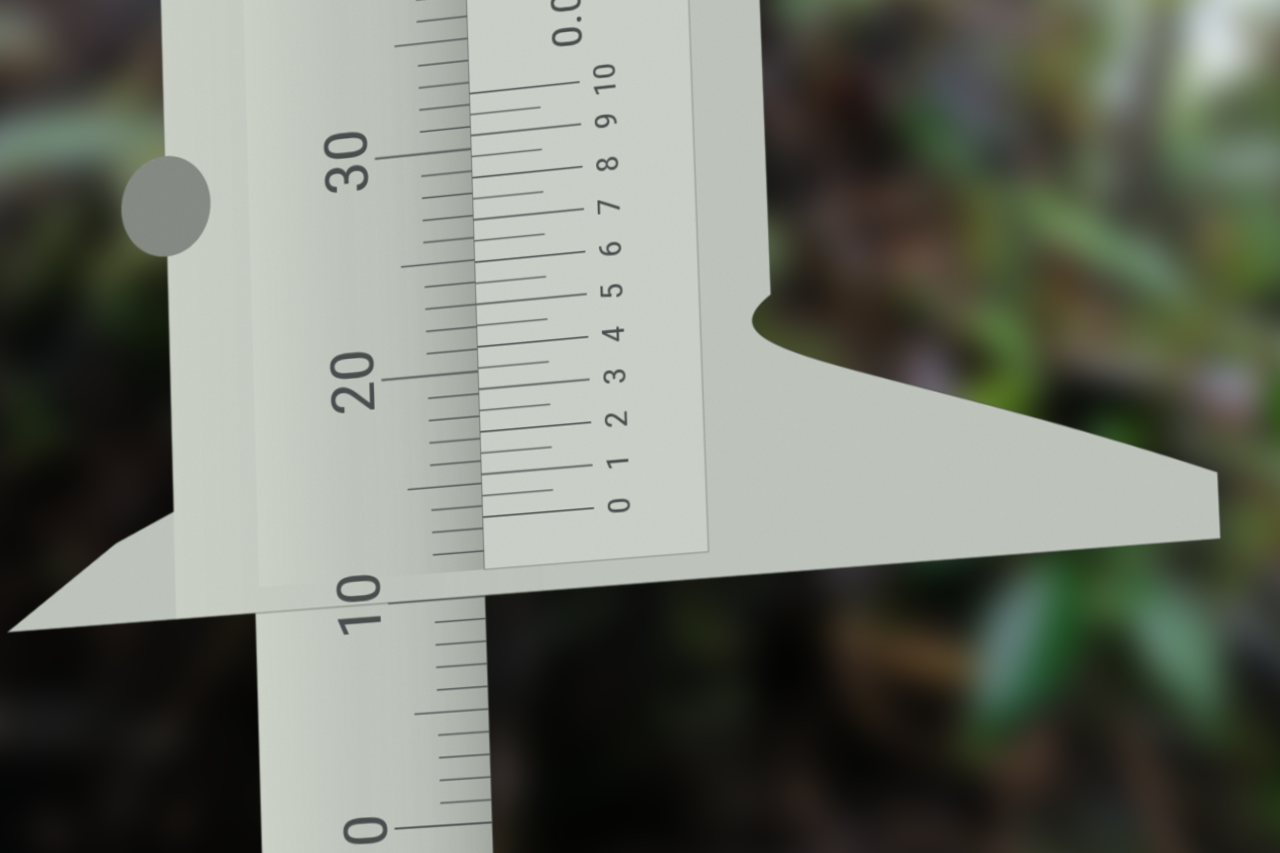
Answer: 13.5 mm
